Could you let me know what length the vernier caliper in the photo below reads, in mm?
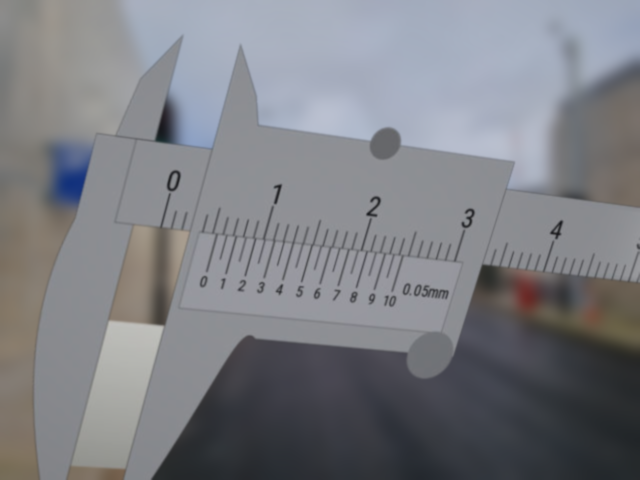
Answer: 5.4 mm
